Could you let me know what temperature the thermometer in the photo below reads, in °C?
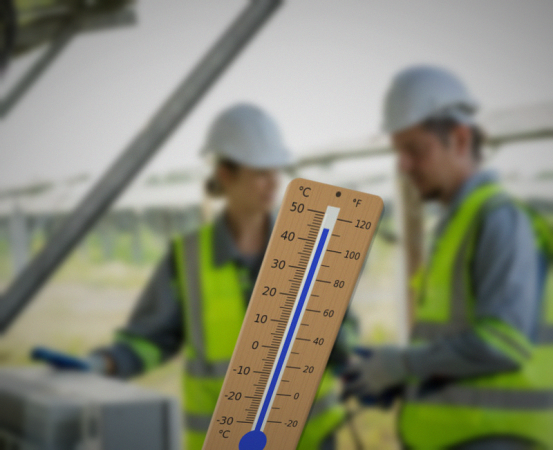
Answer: 45 °C
